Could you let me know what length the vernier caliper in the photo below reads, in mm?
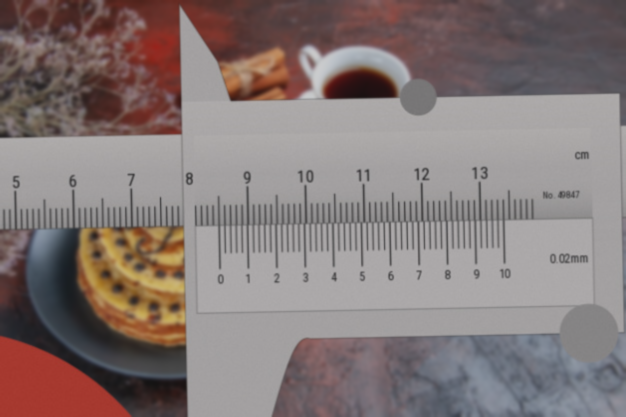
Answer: 85.0 mm
